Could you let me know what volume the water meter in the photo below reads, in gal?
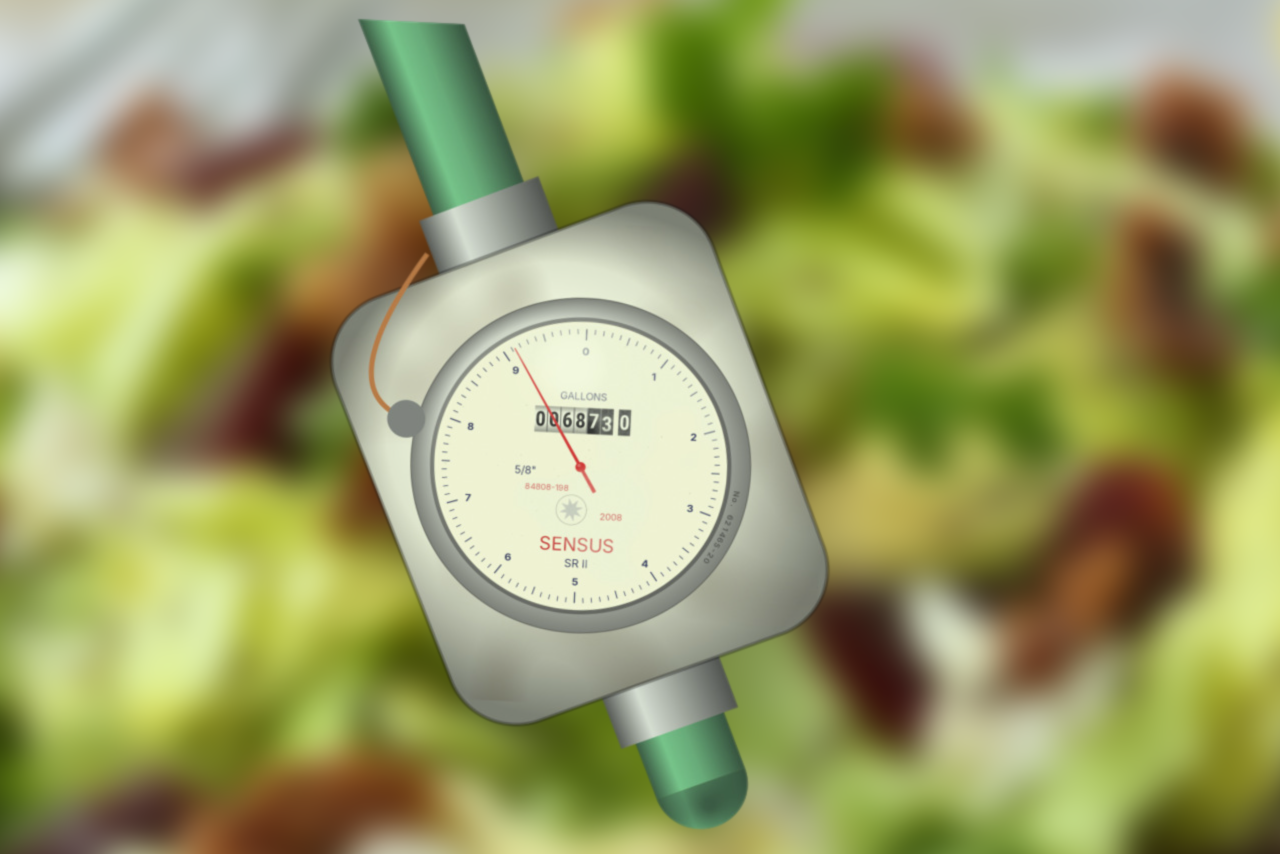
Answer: 68729.1 gal
